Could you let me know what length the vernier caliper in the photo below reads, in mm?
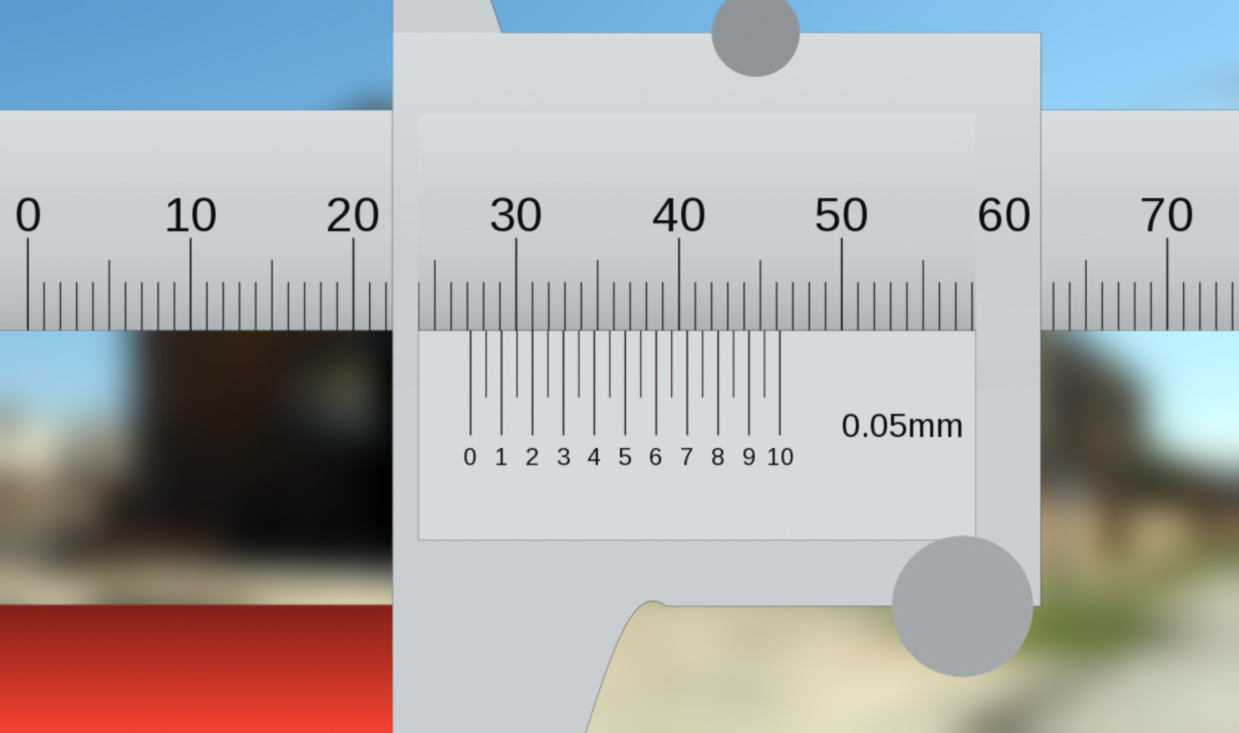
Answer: 27.2 mm
